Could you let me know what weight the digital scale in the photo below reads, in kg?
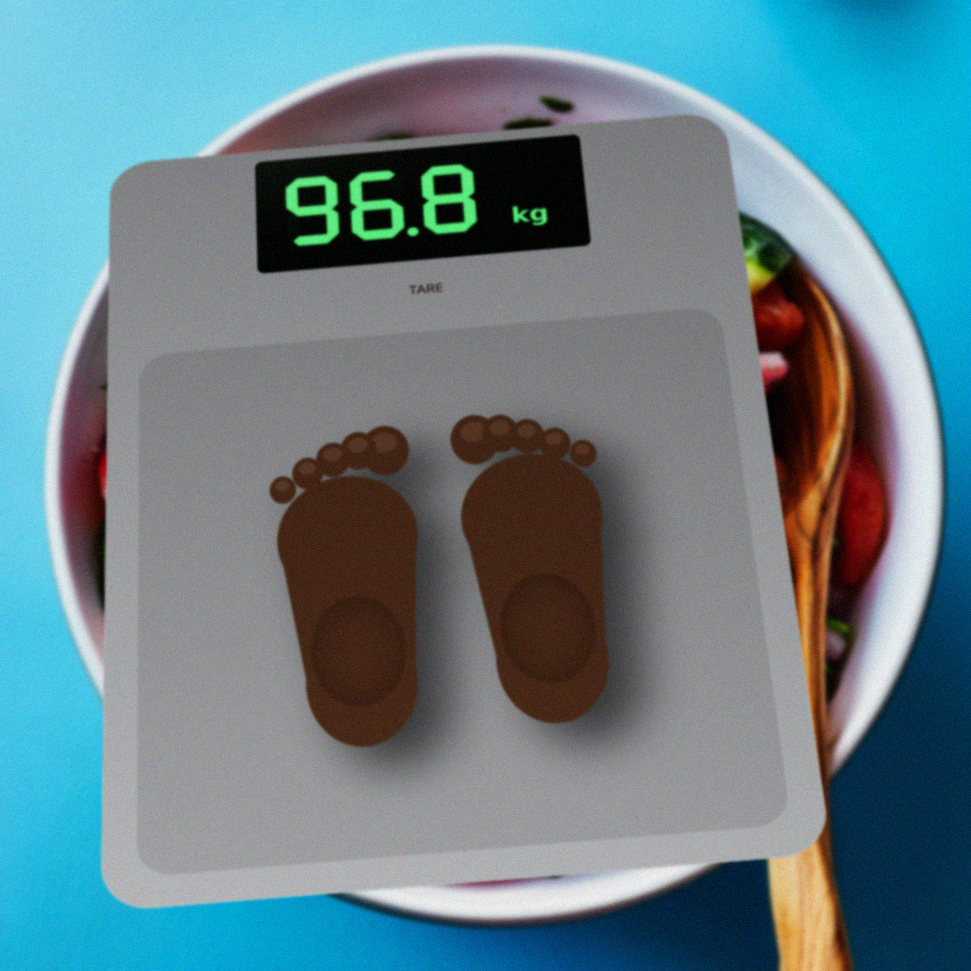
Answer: 96.8 kg
